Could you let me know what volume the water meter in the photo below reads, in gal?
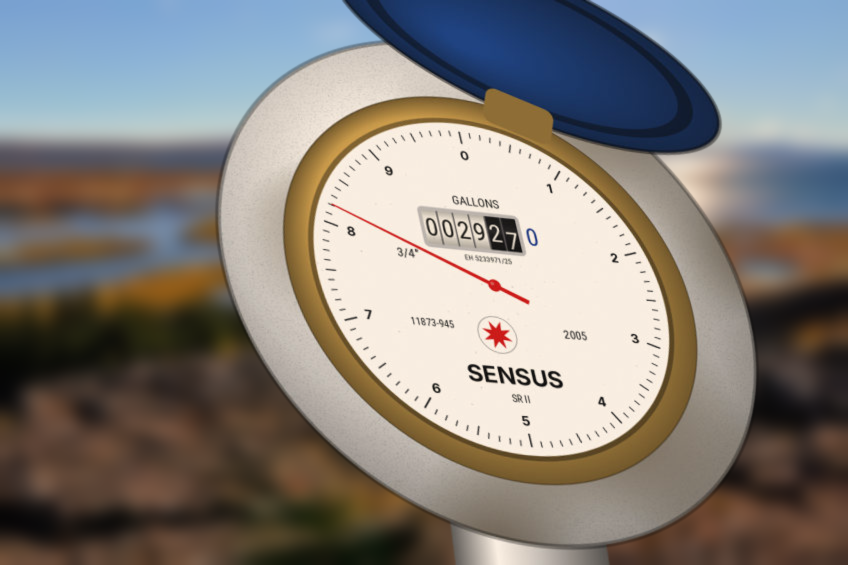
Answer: 29268.2 gal
